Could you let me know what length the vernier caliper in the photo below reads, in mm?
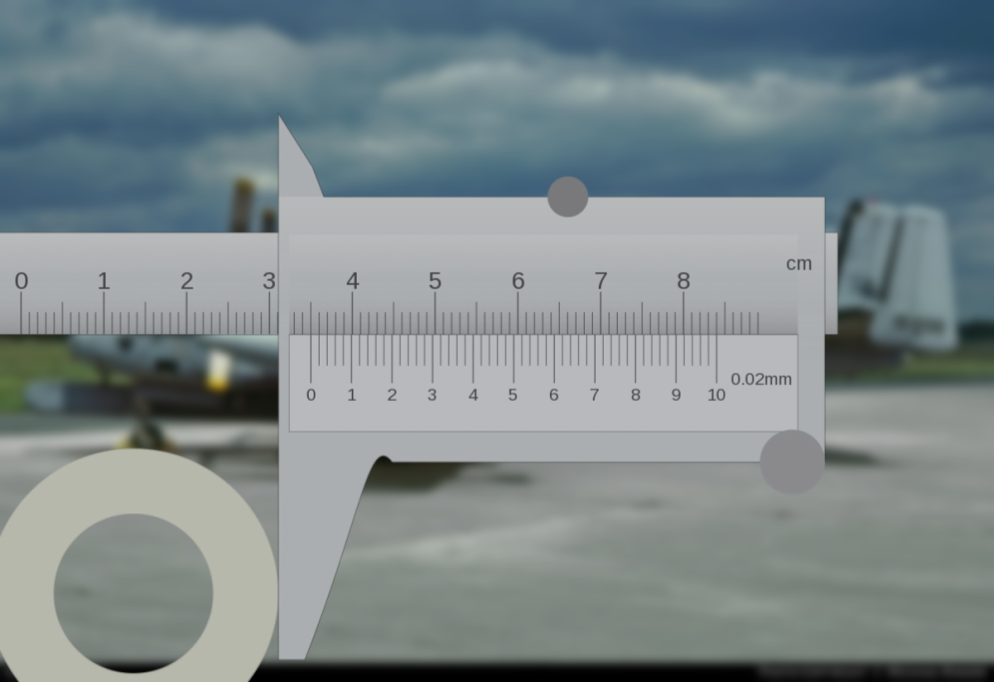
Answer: 35.0 mm
